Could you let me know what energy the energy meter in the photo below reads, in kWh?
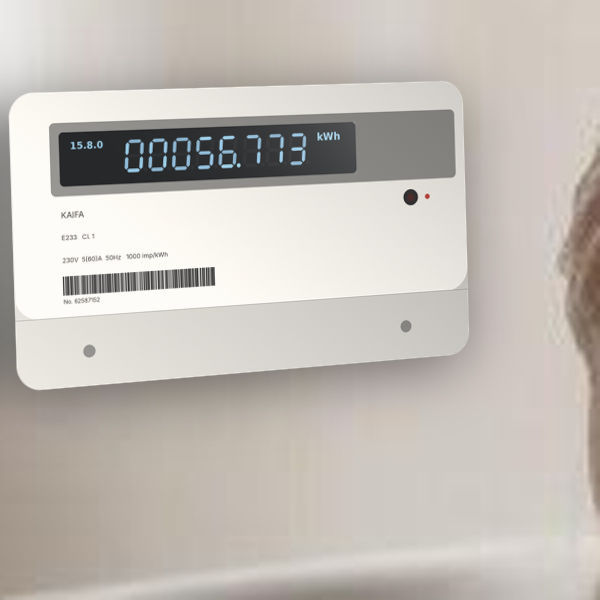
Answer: 56.773 kWh
